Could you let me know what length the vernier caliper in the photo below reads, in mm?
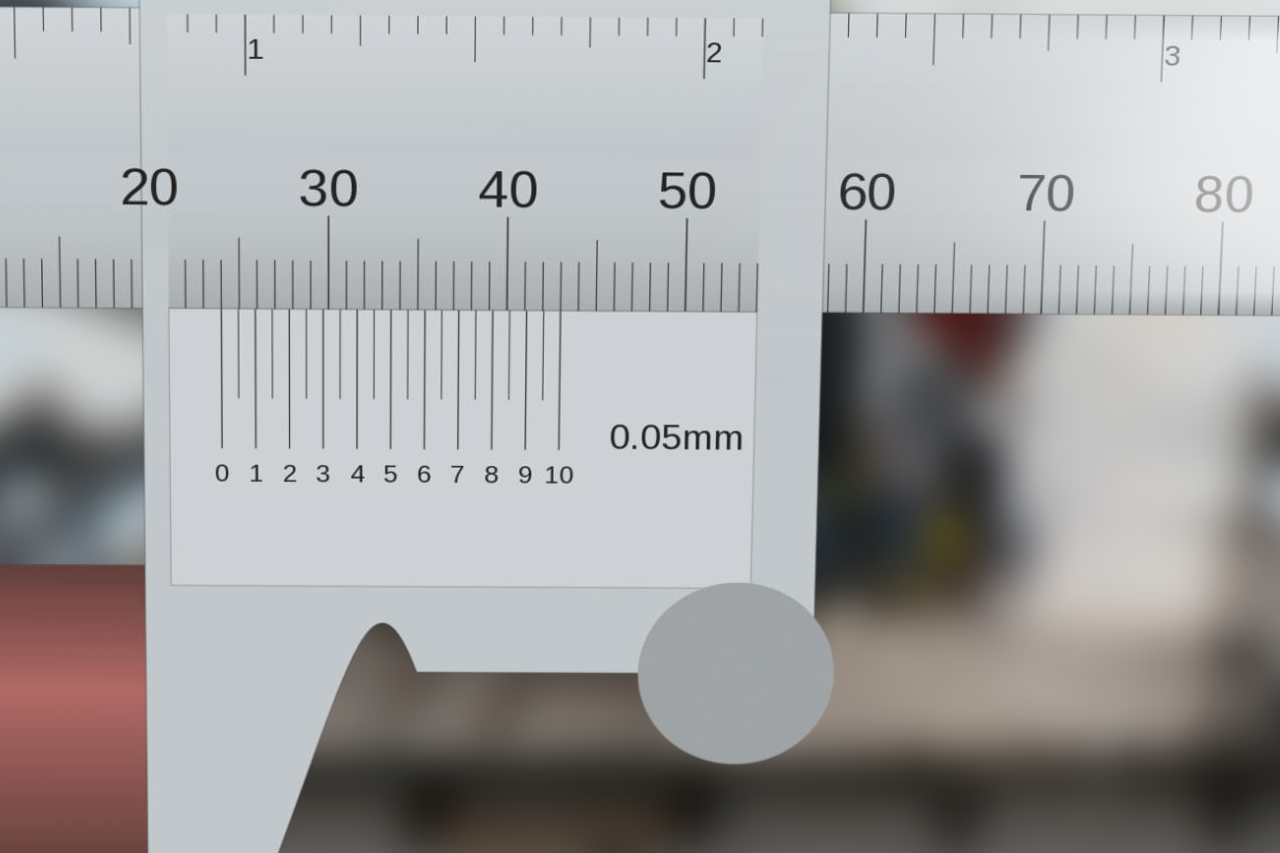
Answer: 24.0 mm
